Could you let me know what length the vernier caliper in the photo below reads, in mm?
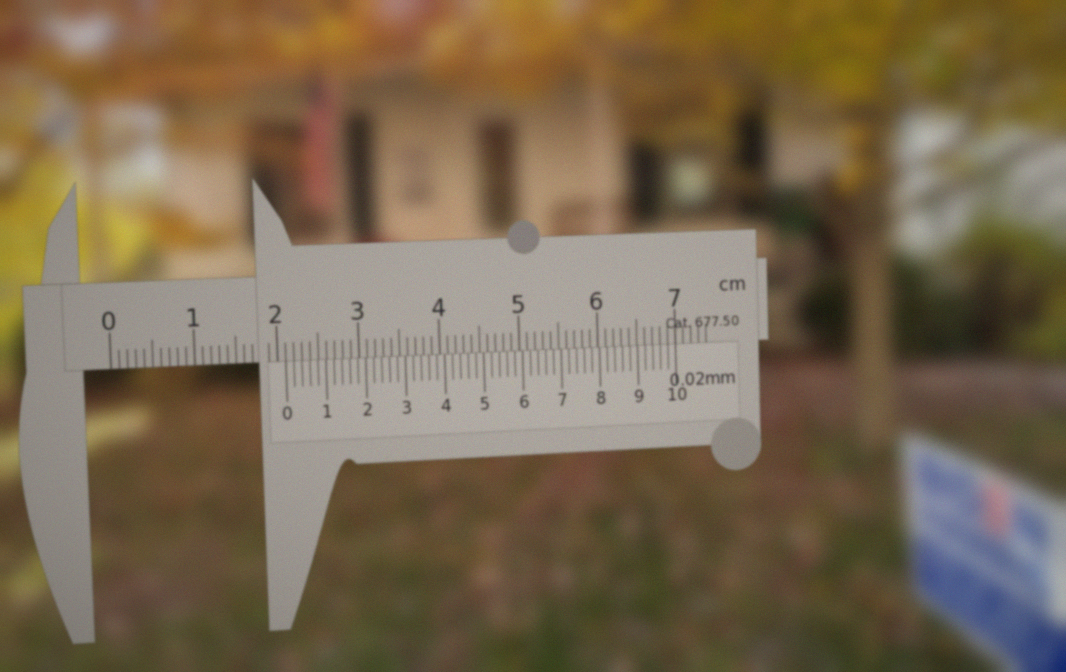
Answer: 21.0 mm
